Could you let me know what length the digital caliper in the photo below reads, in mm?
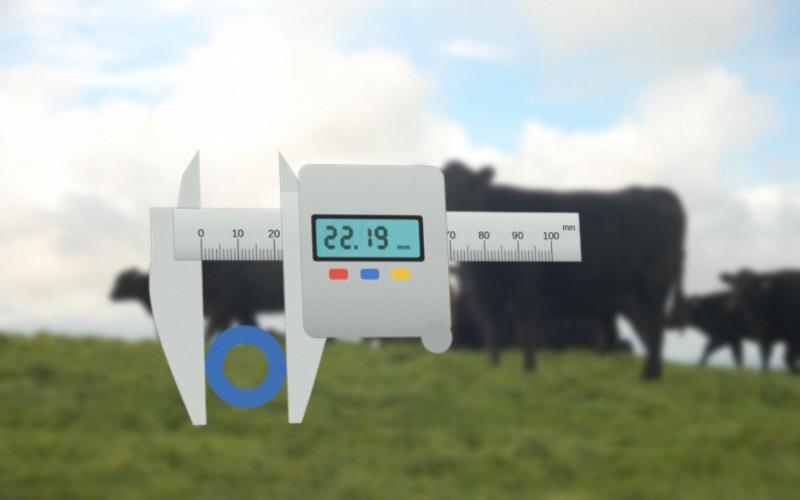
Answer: 22.19 mm
